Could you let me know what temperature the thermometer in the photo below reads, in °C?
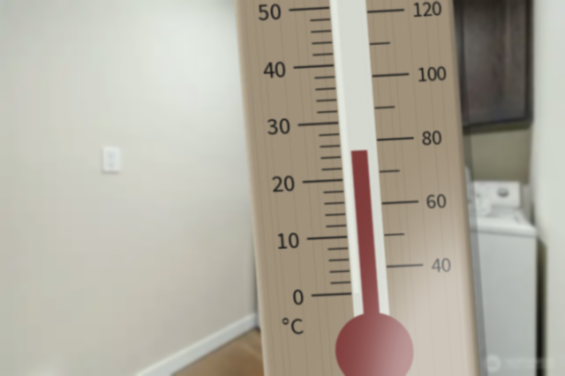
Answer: 25 °C
